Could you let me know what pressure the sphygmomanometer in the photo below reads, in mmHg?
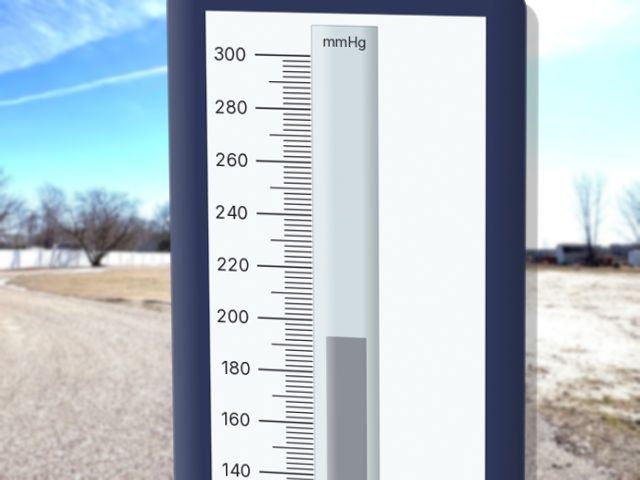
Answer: 194 mmHg
